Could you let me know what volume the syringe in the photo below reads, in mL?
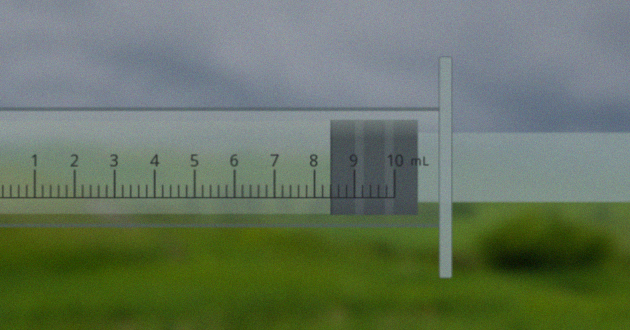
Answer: 8.4 mL
